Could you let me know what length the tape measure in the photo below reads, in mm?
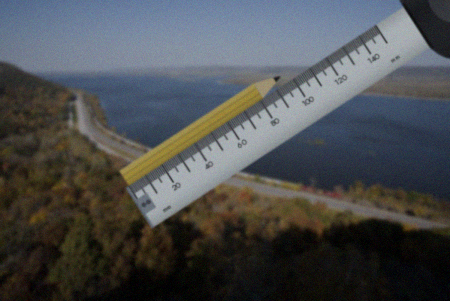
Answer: 95 mm
